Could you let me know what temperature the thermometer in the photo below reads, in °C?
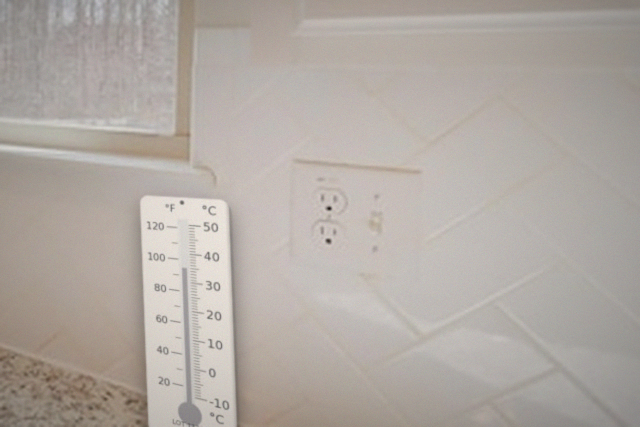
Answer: 35 °C
